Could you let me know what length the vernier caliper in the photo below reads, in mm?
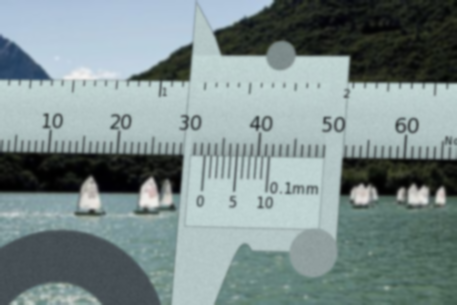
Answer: 32.5 mm
